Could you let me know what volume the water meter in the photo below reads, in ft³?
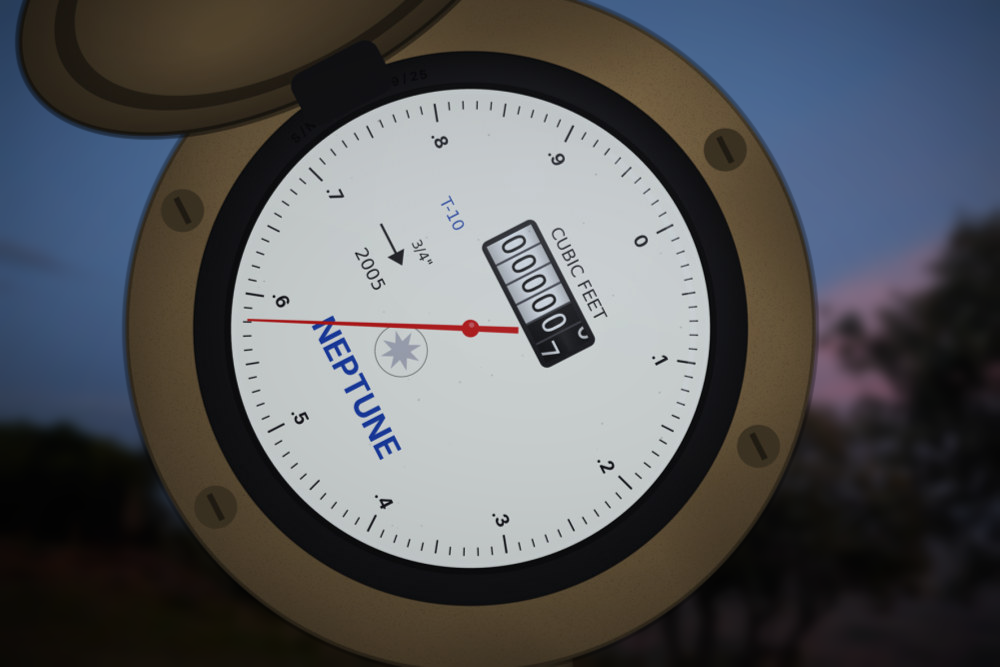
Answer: 6.58 ft³
